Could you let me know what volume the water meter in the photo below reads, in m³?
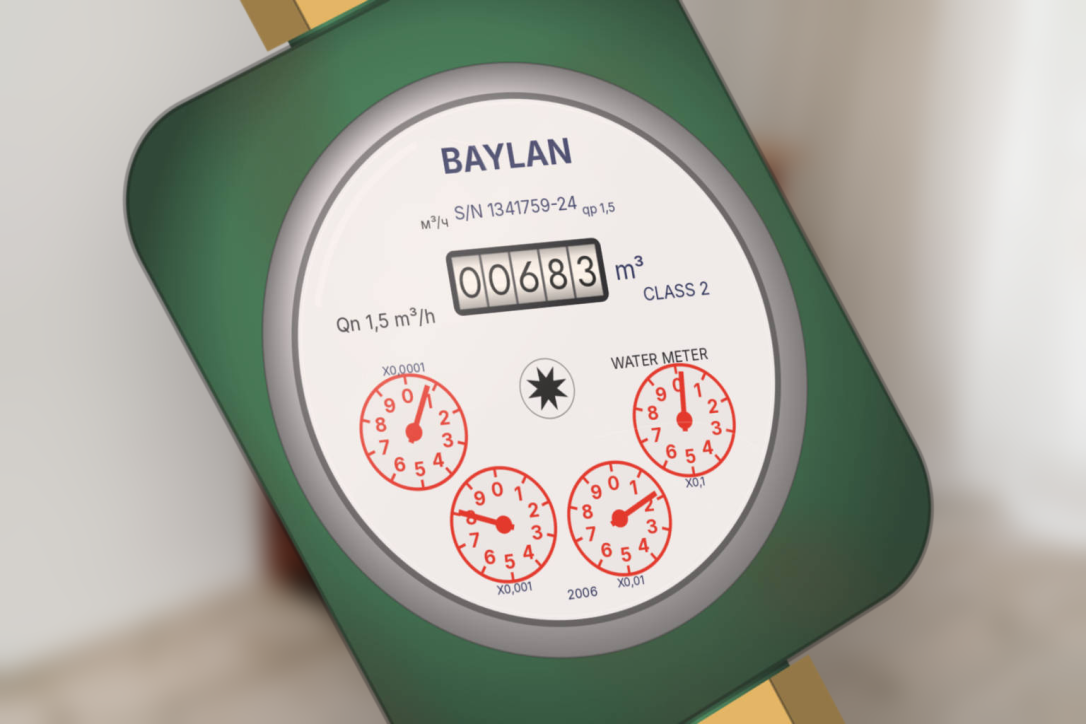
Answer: 683.0180 m³
